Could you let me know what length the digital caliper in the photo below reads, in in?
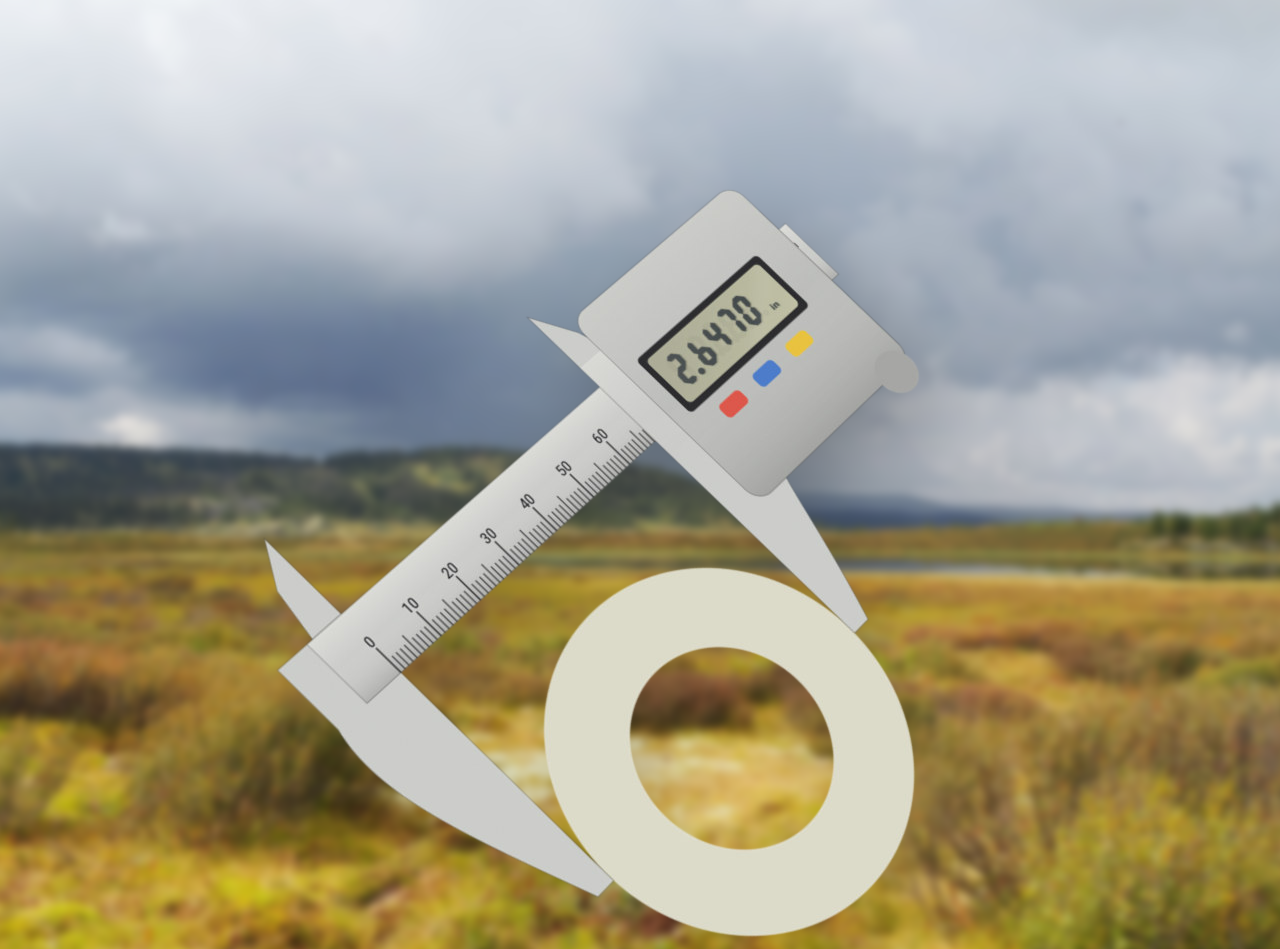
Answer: 2.6470 in
